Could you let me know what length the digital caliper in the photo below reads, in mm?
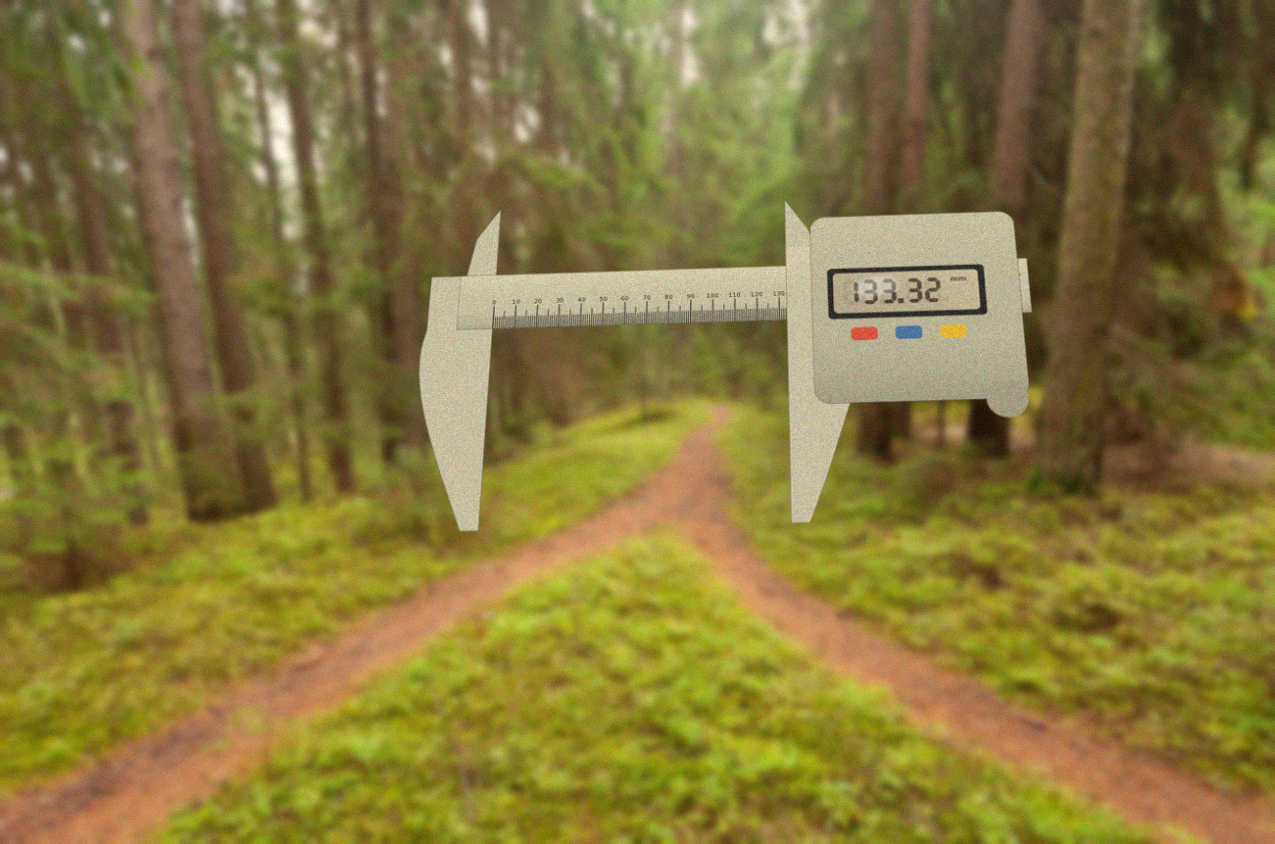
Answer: 133.32 mm
